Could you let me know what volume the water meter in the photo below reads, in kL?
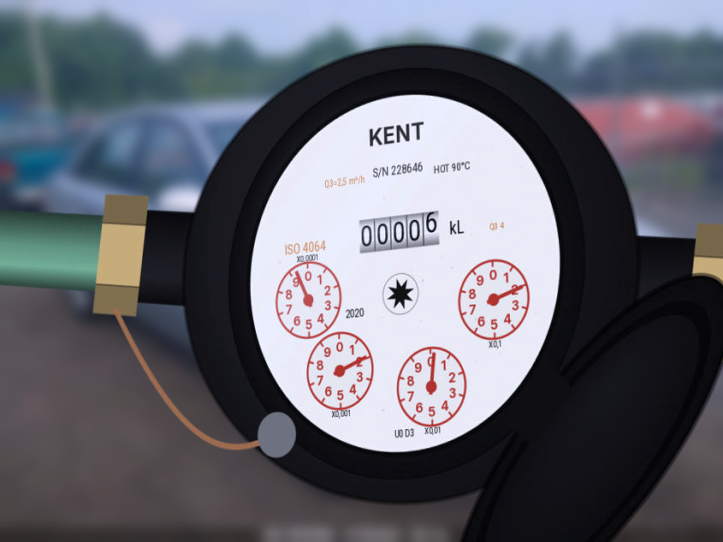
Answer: 6.2019 kL
